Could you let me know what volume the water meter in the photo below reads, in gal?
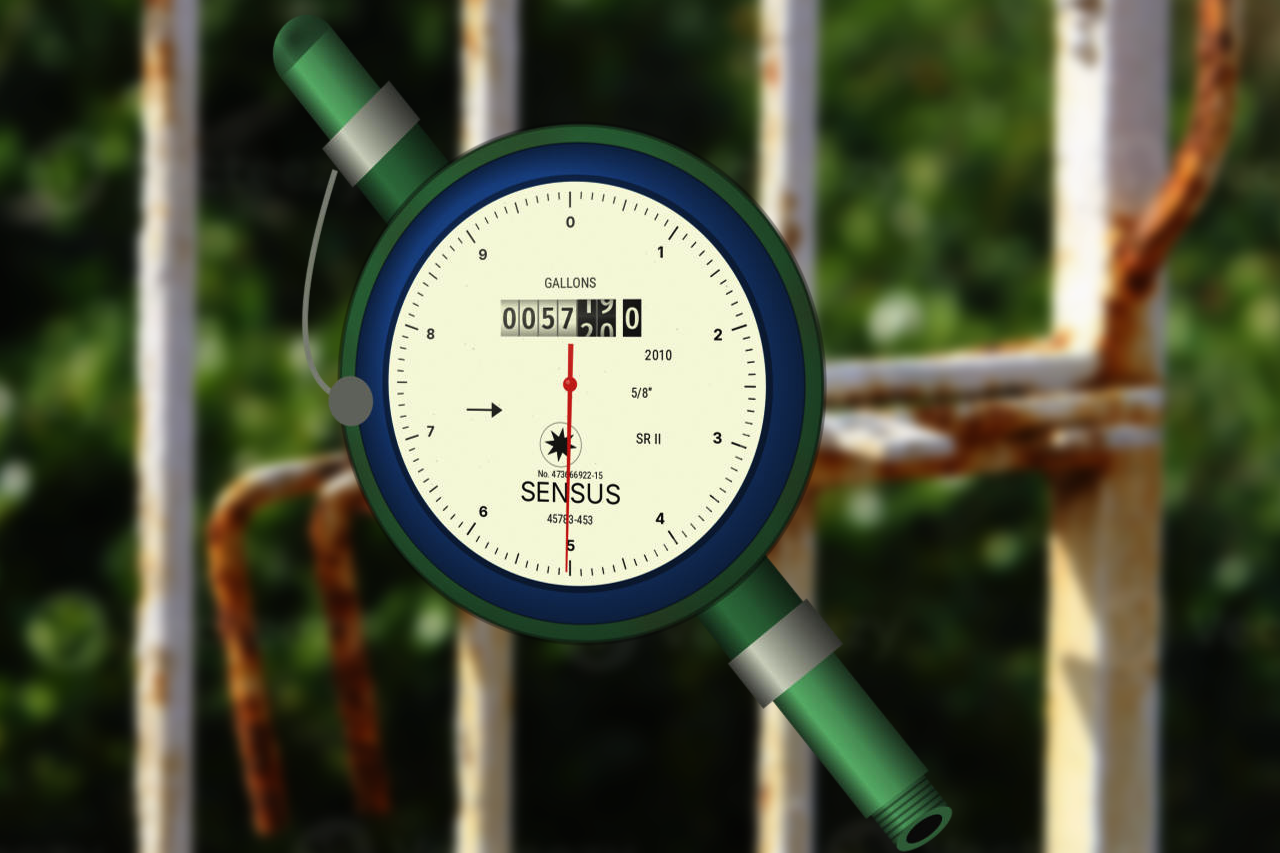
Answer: 57195.0 gal
